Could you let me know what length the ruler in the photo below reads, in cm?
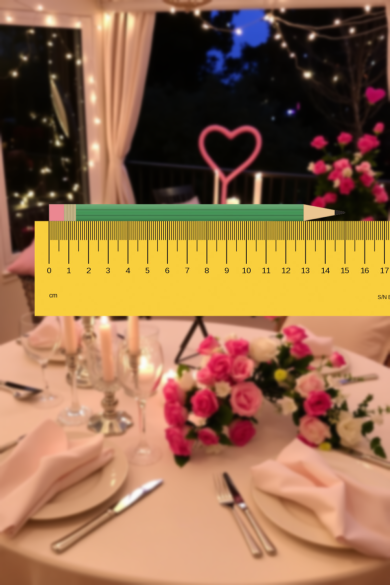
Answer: 15 cm
